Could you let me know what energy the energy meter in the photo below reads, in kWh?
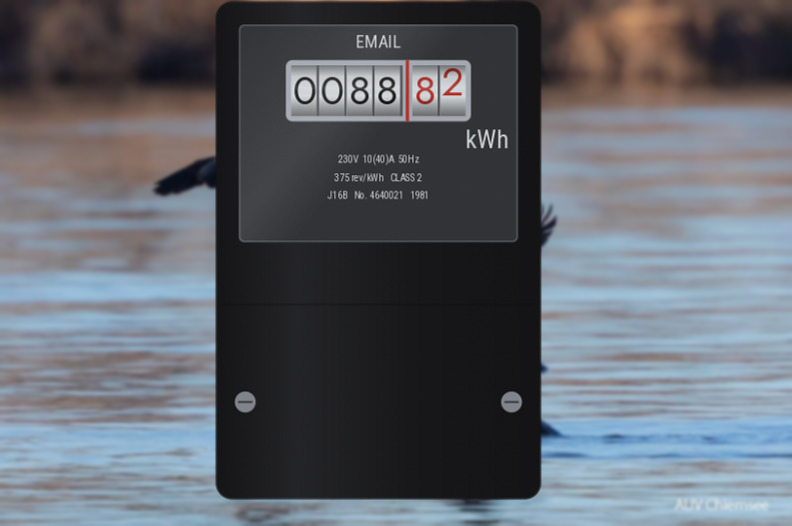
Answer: 88.82 kWh
